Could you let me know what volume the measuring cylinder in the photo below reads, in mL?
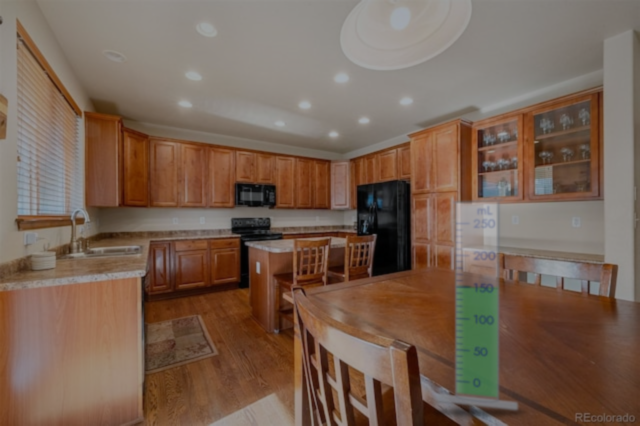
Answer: 150 mL
